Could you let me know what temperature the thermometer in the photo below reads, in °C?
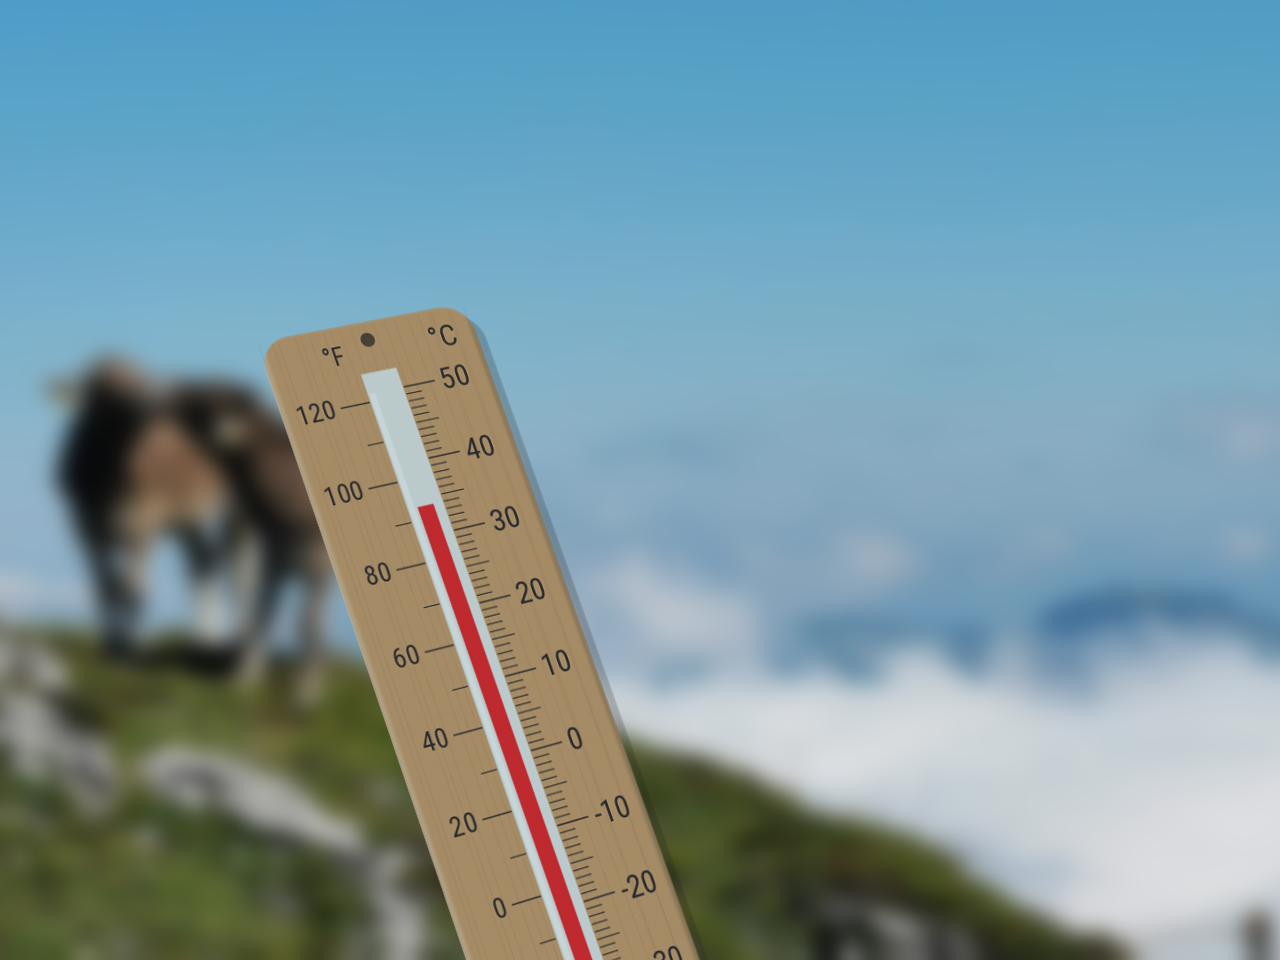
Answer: 34 °C
